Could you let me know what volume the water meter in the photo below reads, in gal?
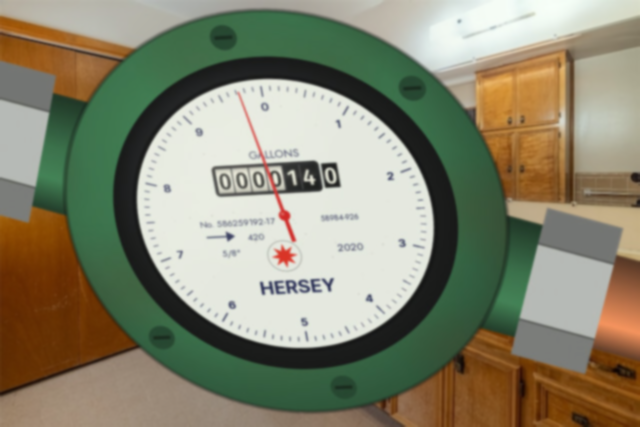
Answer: 139.7 gal
